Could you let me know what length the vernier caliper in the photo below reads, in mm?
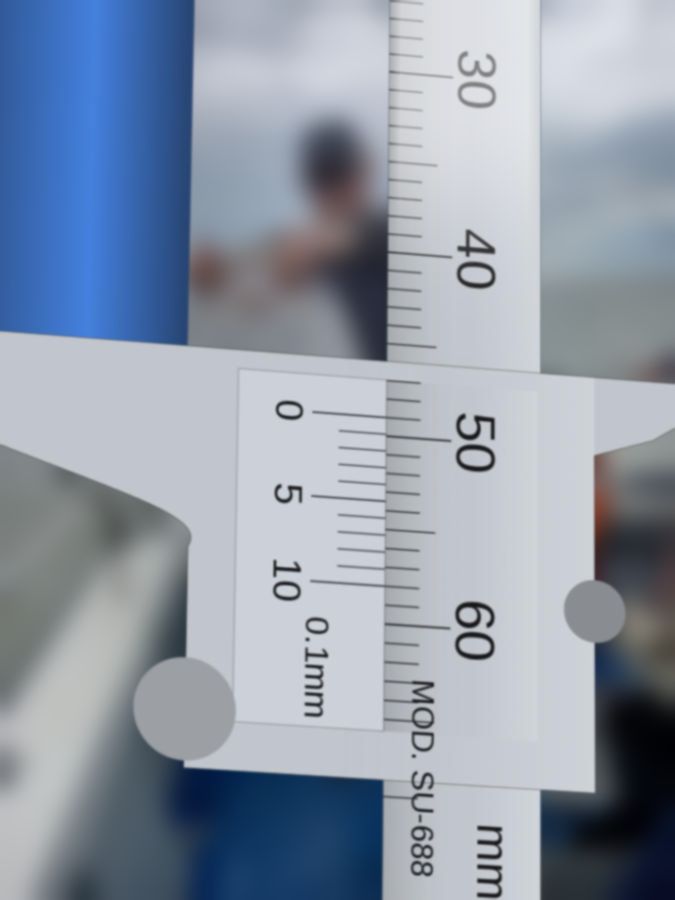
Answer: 49.0 mm
